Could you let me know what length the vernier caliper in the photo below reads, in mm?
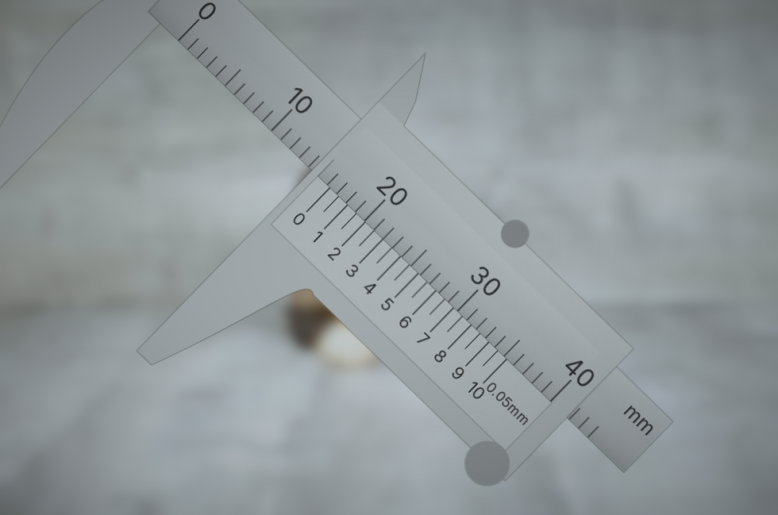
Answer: 16.3 mm
